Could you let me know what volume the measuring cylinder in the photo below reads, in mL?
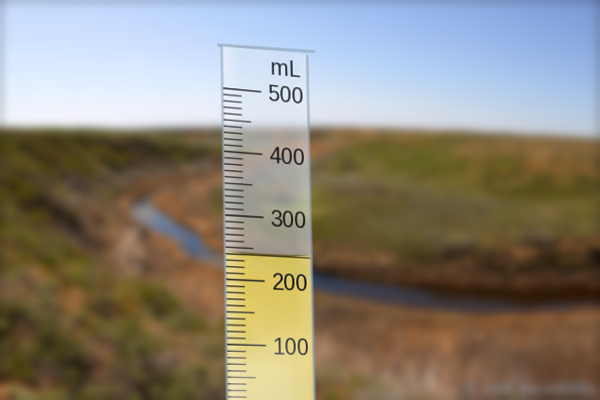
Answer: 240 mL
